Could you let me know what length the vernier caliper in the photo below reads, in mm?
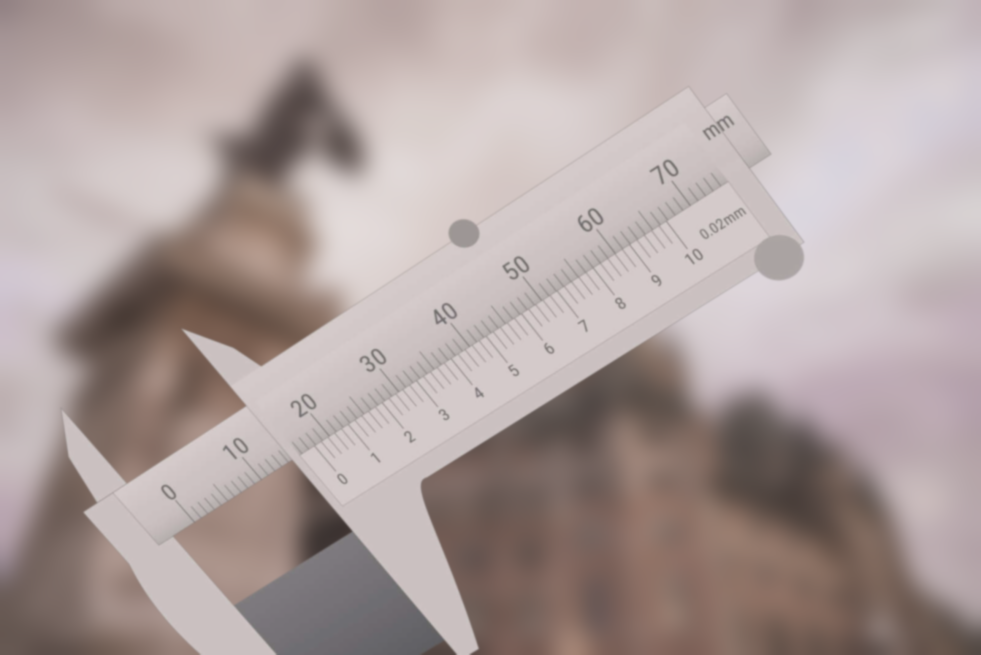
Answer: 17.8 mm
